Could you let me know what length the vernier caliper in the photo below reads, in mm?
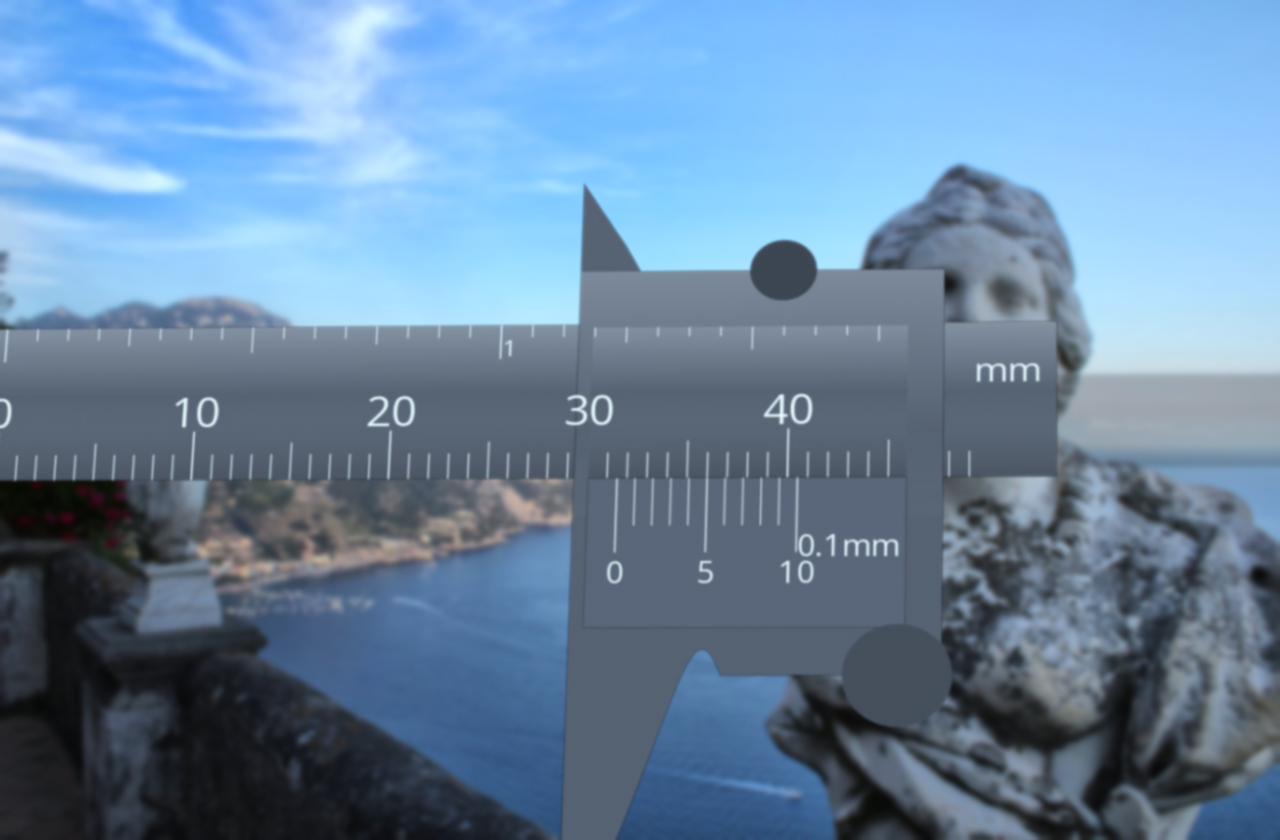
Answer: 31.5 mm
